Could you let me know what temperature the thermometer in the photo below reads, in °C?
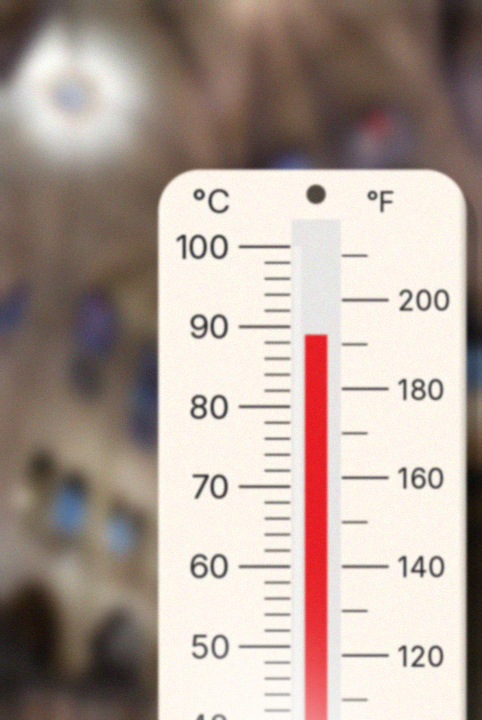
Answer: 89 °C
